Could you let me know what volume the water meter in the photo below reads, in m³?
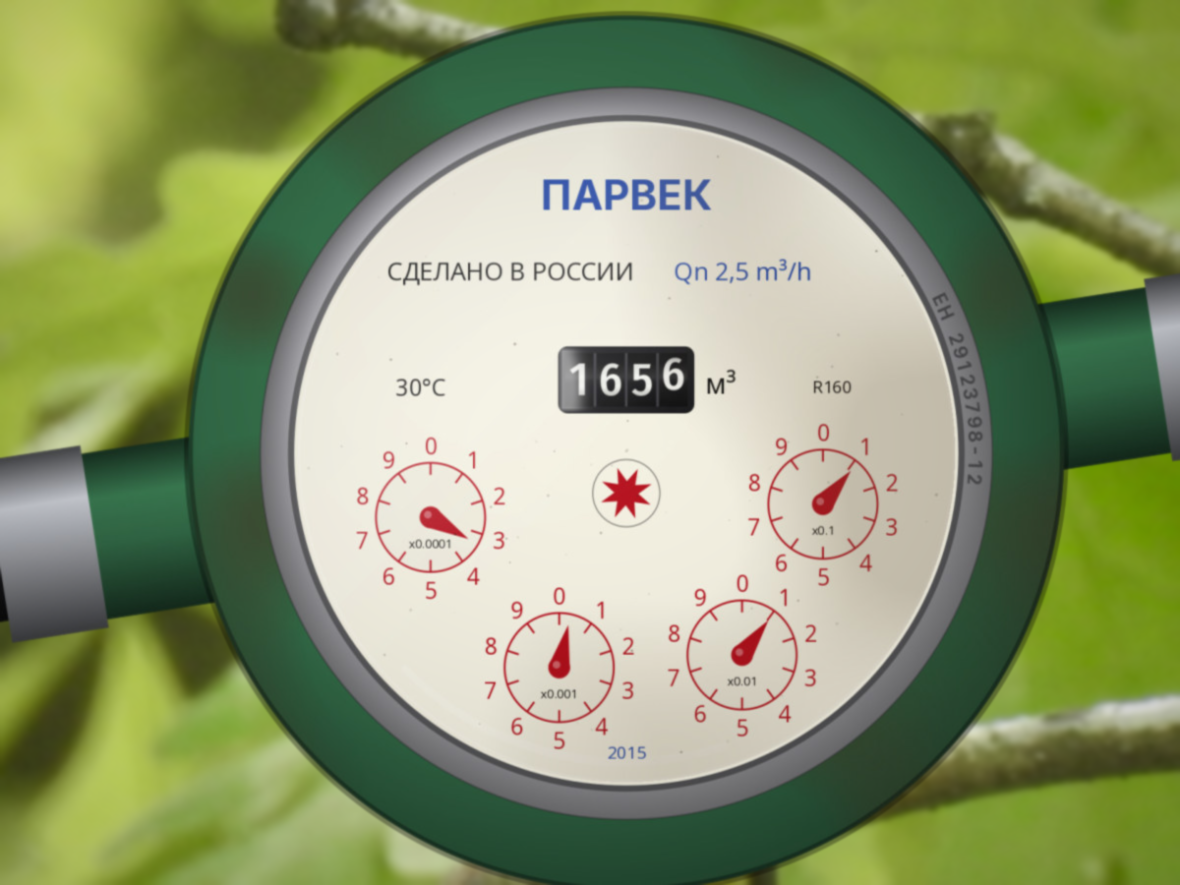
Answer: 1656.1103 m³
